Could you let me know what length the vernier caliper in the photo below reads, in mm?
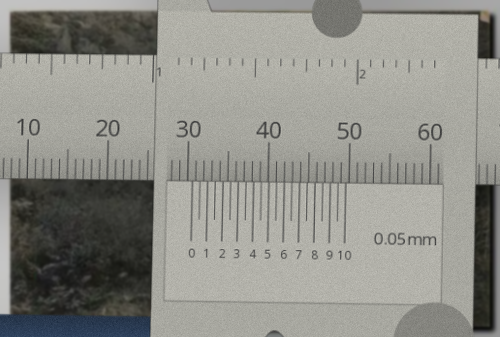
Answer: 30.6 mm
